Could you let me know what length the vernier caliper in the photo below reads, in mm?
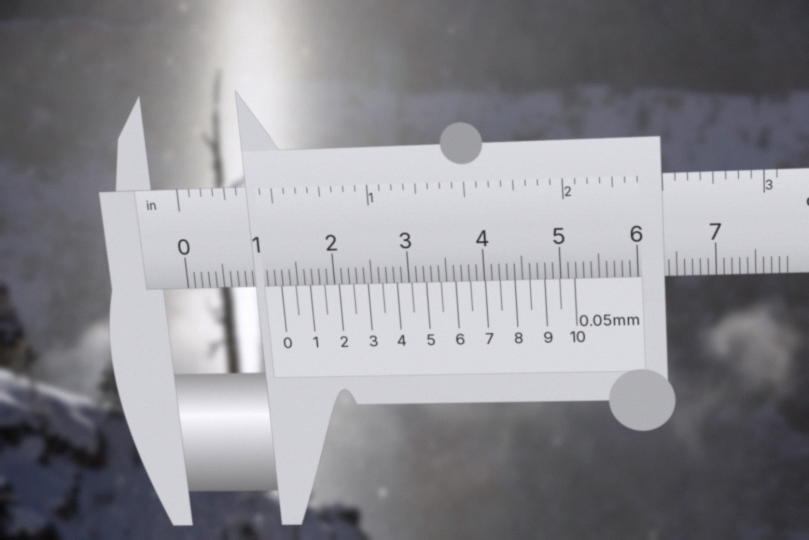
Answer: 12.8 mm
